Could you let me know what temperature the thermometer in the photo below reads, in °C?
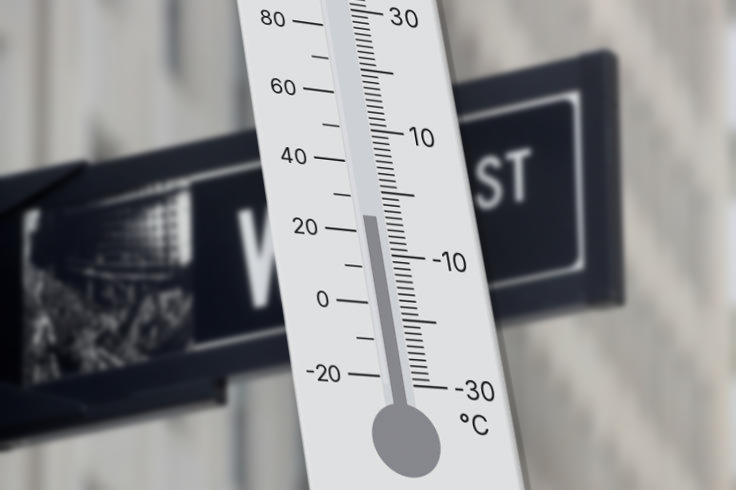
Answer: -4 °C
